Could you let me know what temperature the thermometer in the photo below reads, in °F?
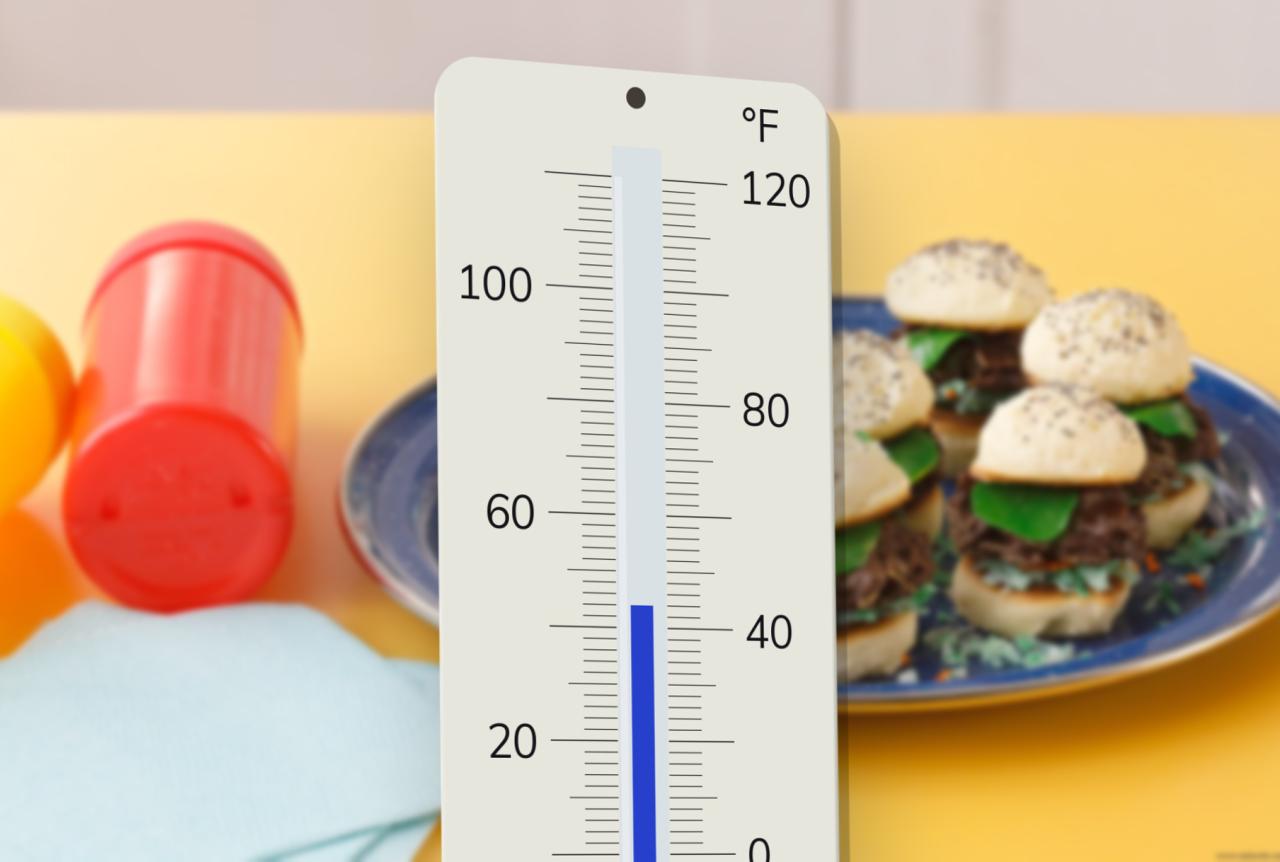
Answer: 44 °F
